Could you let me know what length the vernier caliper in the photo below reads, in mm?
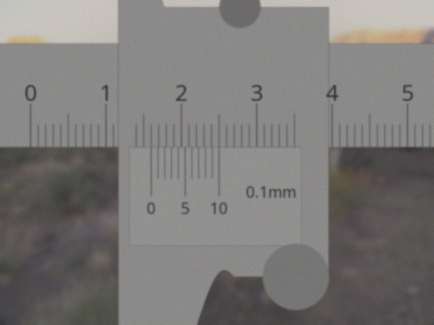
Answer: 16.0 mm
